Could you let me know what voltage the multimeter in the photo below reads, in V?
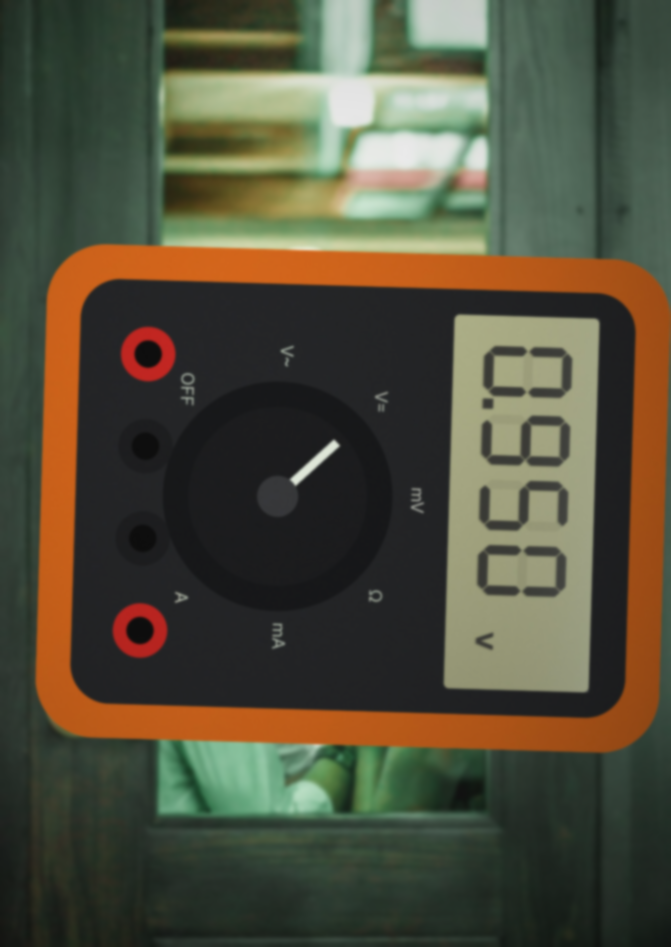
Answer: 0.950 V
